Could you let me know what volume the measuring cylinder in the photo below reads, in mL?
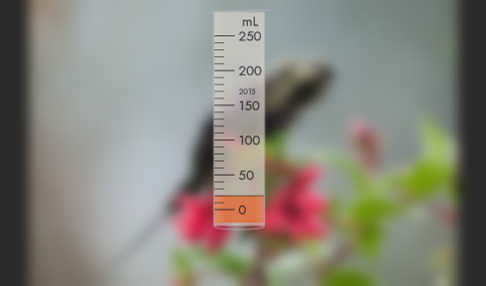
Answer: 20 mL
